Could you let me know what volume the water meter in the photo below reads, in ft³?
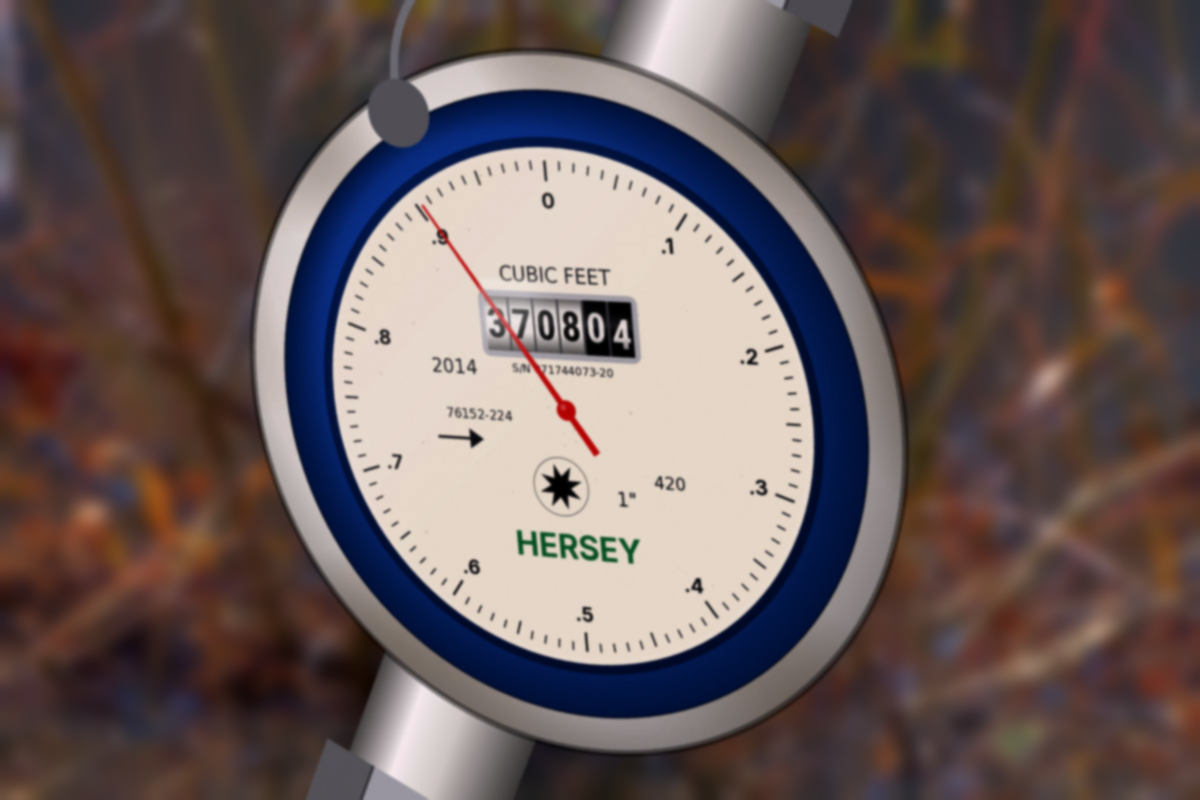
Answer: 370803.90 ft³
